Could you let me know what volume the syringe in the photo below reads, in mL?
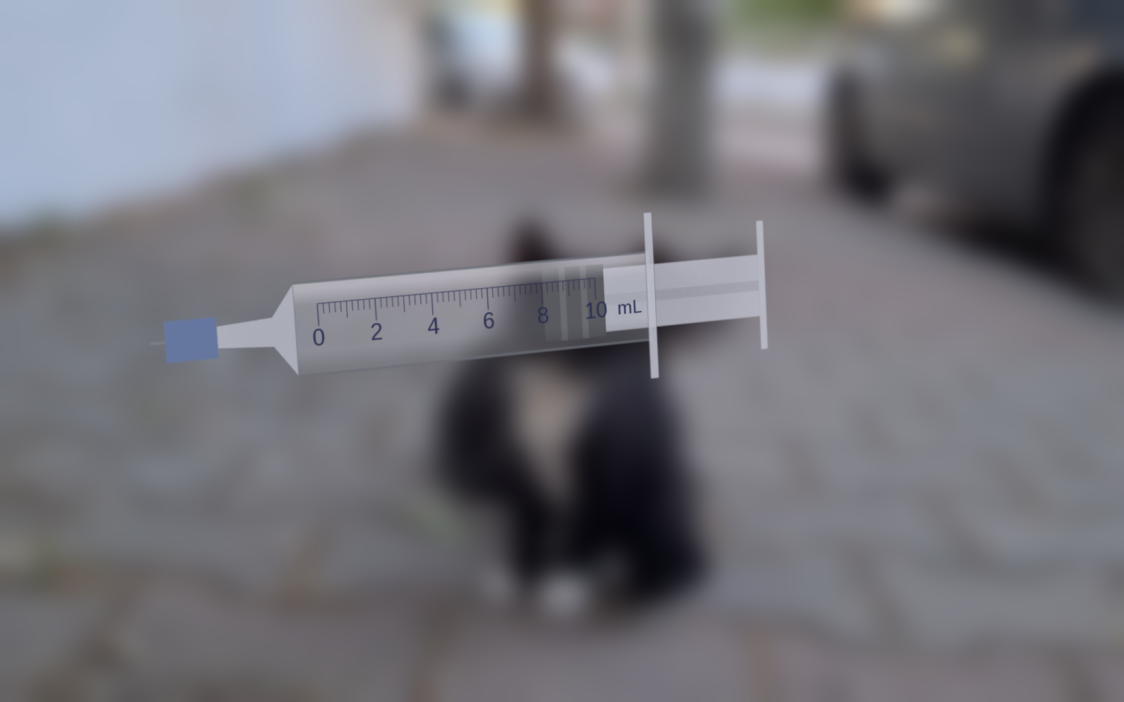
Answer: 8 mL
